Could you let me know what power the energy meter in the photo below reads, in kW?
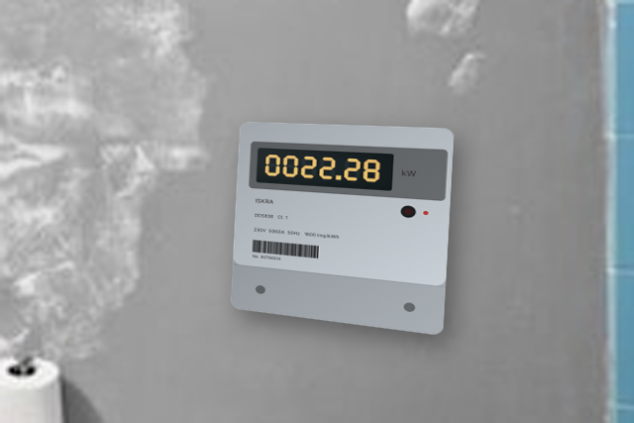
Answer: 22.28 kW
